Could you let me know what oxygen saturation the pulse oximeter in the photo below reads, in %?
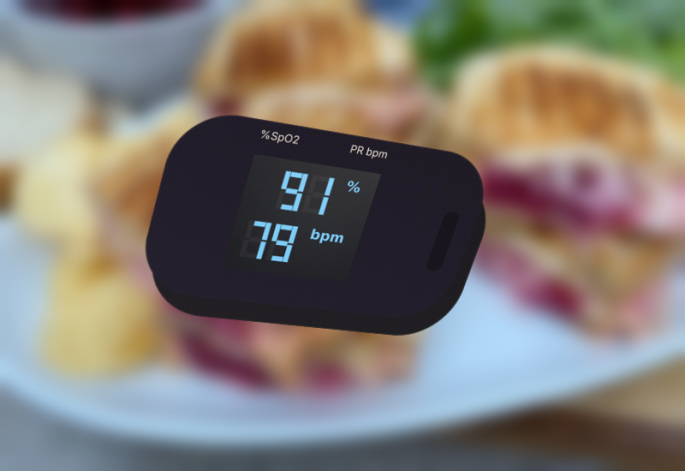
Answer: 91 %
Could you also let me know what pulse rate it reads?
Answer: 79 bpm
